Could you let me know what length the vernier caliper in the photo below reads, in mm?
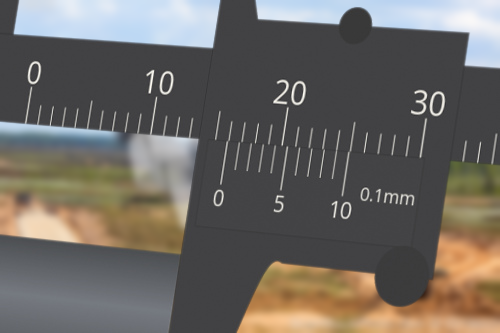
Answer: 15.9 mm
